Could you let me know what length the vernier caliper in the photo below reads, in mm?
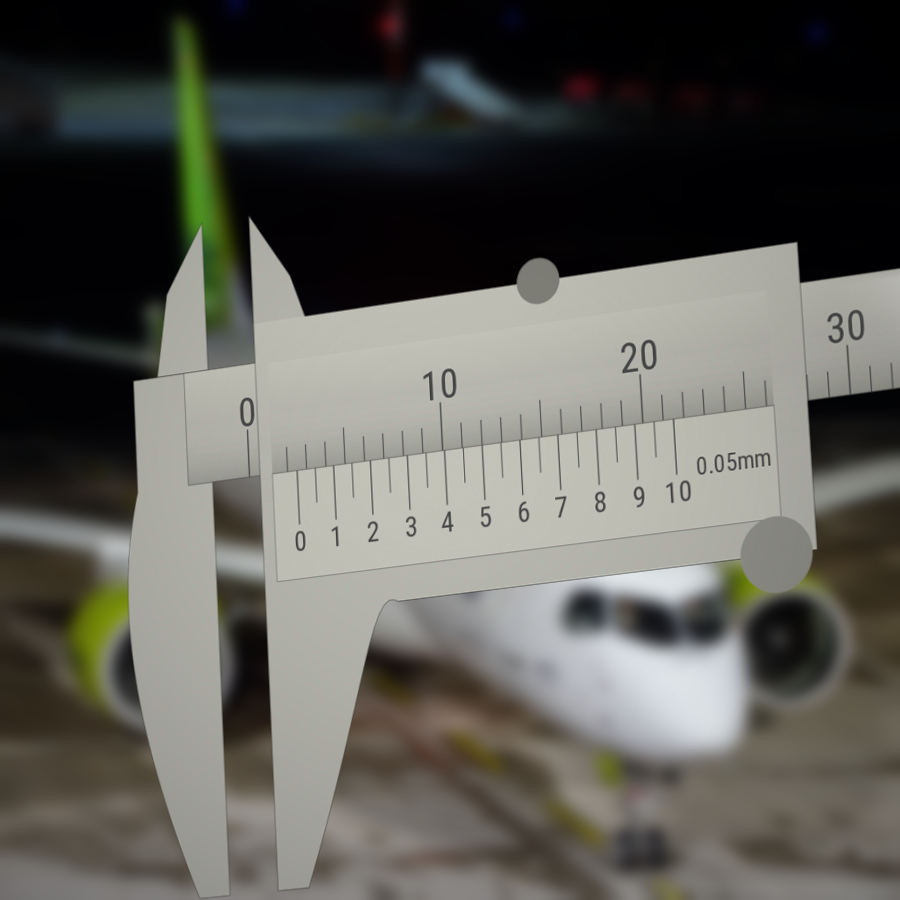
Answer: 2.5 mm
